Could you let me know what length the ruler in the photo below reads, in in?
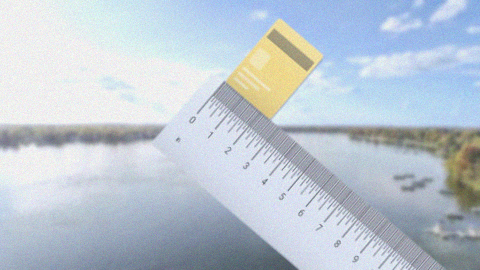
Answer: 2.5 in
